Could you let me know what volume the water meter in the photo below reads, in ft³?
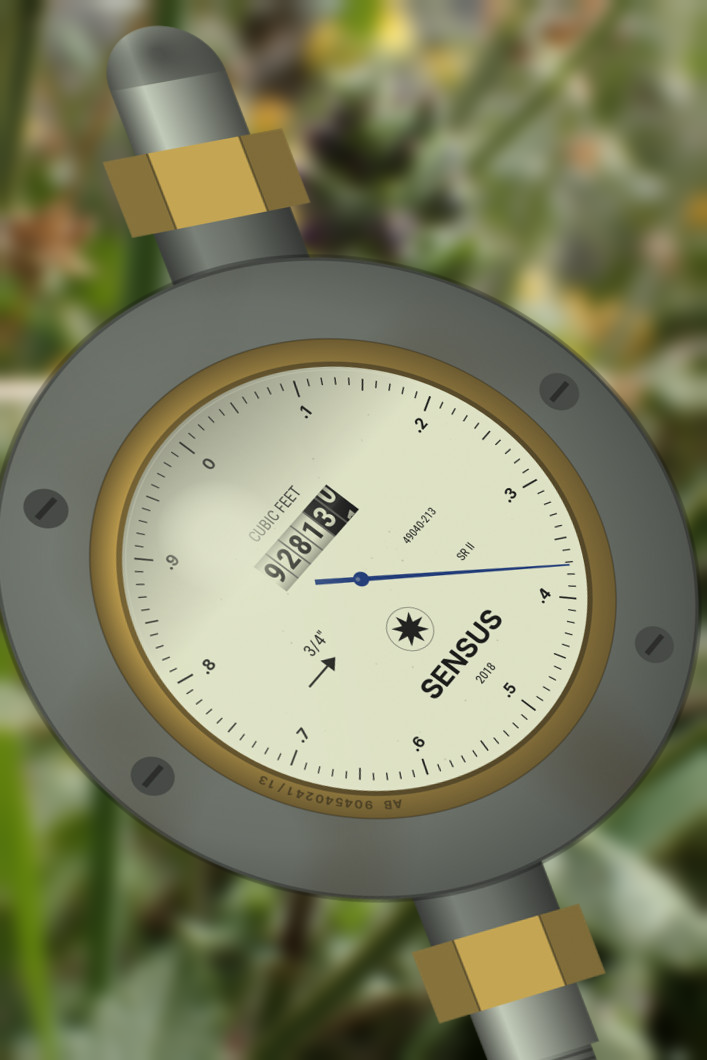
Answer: 928130.37 ft³
